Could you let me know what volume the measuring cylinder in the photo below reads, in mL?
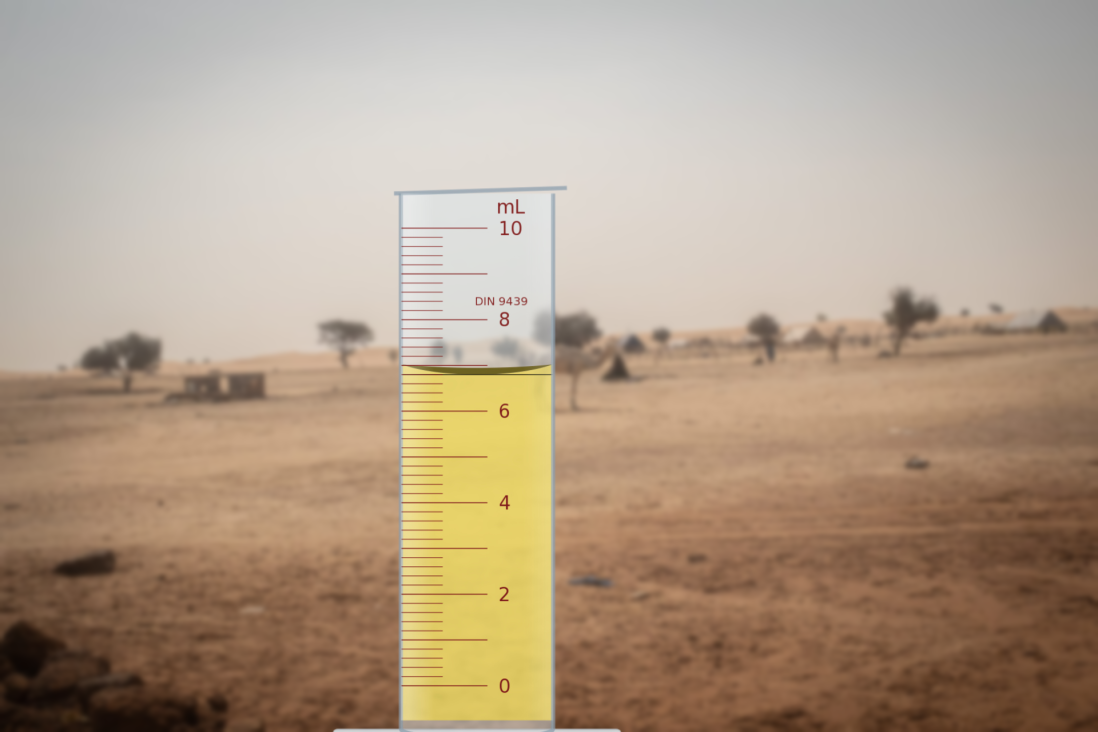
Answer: 6.8 mL
